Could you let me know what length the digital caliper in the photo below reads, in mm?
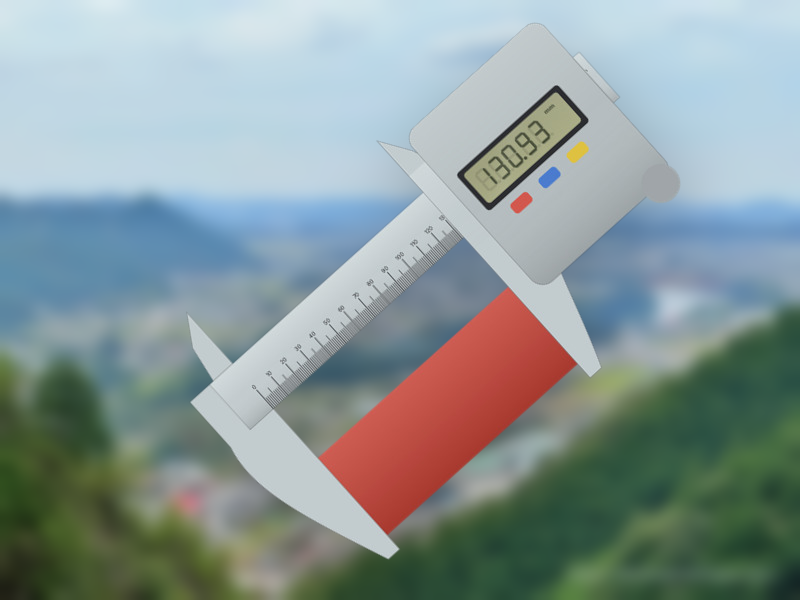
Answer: 130.93 mm
